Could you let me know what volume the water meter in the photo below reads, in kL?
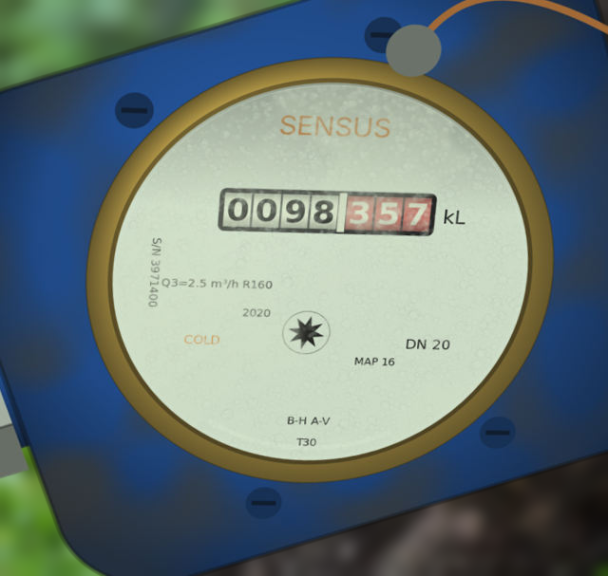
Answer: 98.357 kL
